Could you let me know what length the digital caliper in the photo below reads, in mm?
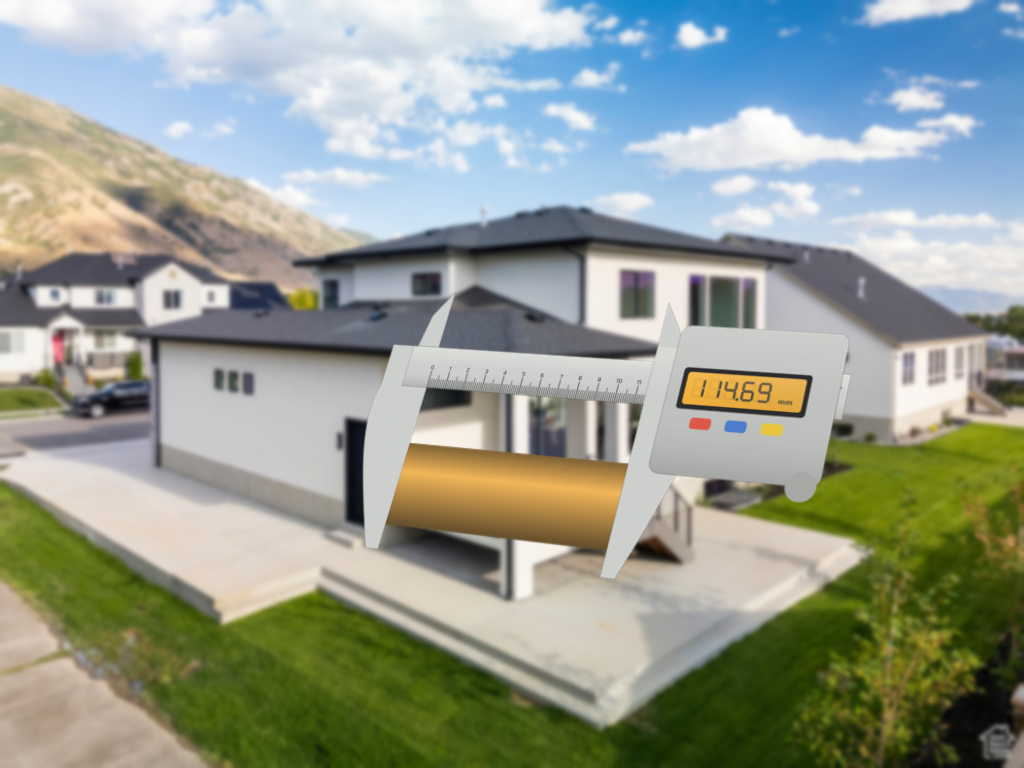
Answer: 114.69 mm
